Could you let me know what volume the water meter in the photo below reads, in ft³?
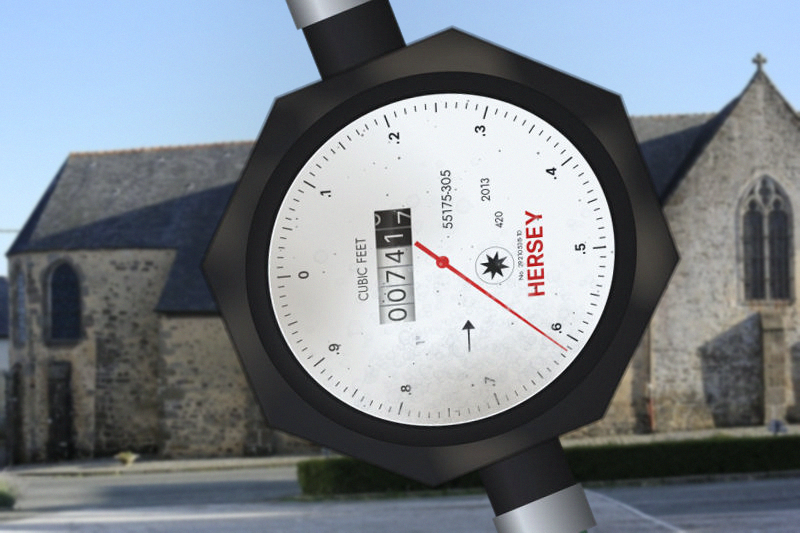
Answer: 7416.61 ft³
